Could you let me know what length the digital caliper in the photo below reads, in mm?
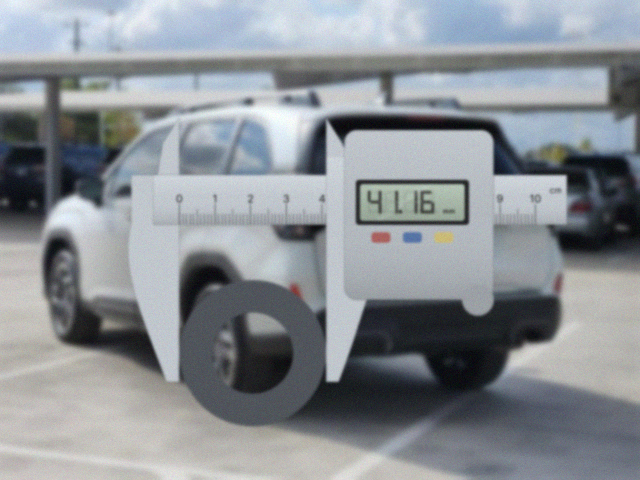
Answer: 41.16 mm
